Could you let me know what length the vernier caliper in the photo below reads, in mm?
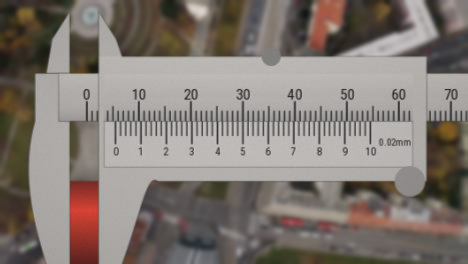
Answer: 5.5 mm
